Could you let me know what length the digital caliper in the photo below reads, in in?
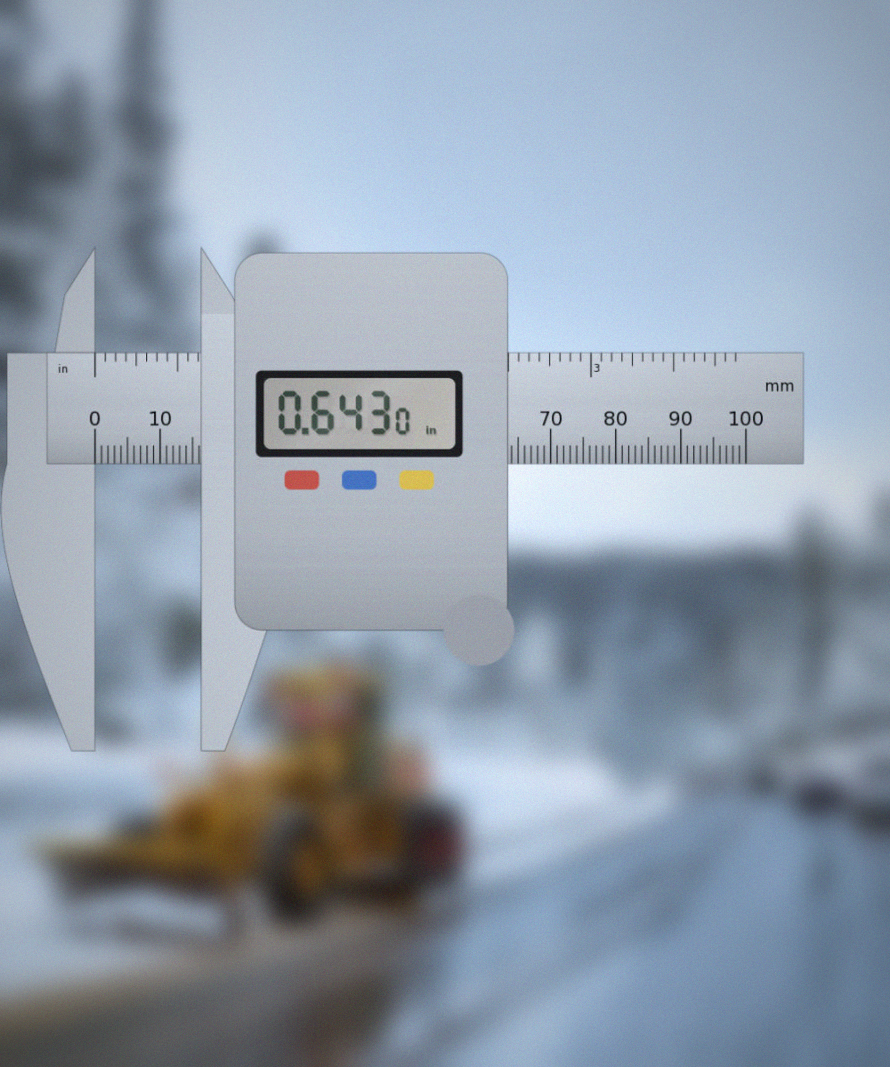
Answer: 0.6430 in
